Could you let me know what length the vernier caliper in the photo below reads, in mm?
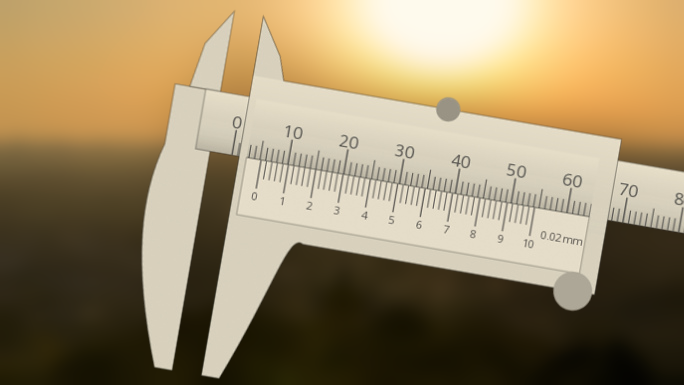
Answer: 5.2 mm
